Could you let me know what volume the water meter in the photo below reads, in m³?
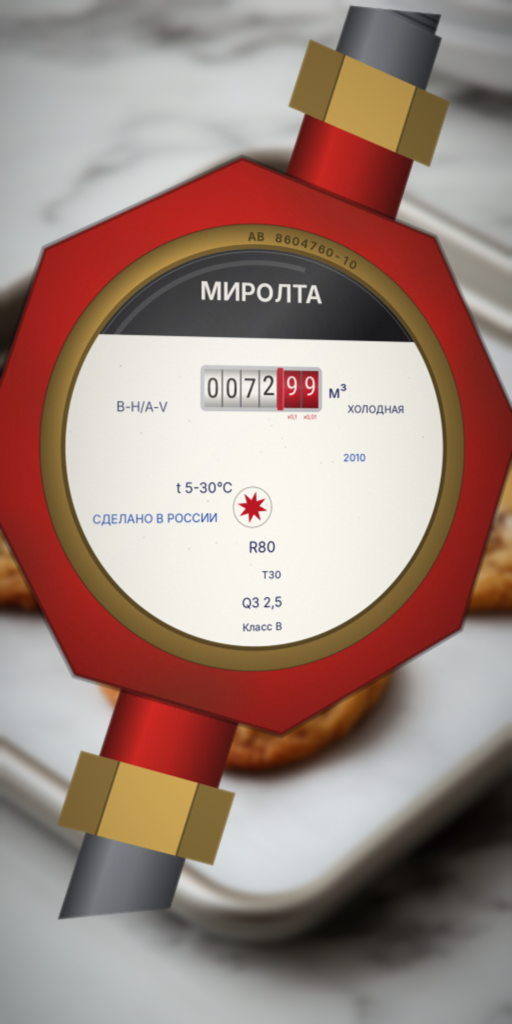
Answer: 72.99 m³
